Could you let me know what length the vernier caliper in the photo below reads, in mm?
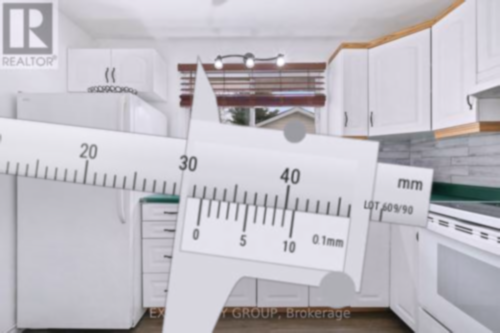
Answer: 31.8 mm
